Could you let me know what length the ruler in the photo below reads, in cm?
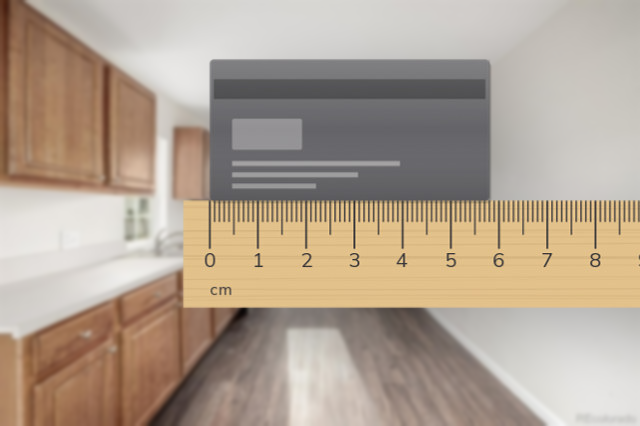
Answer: 5.8 cm
